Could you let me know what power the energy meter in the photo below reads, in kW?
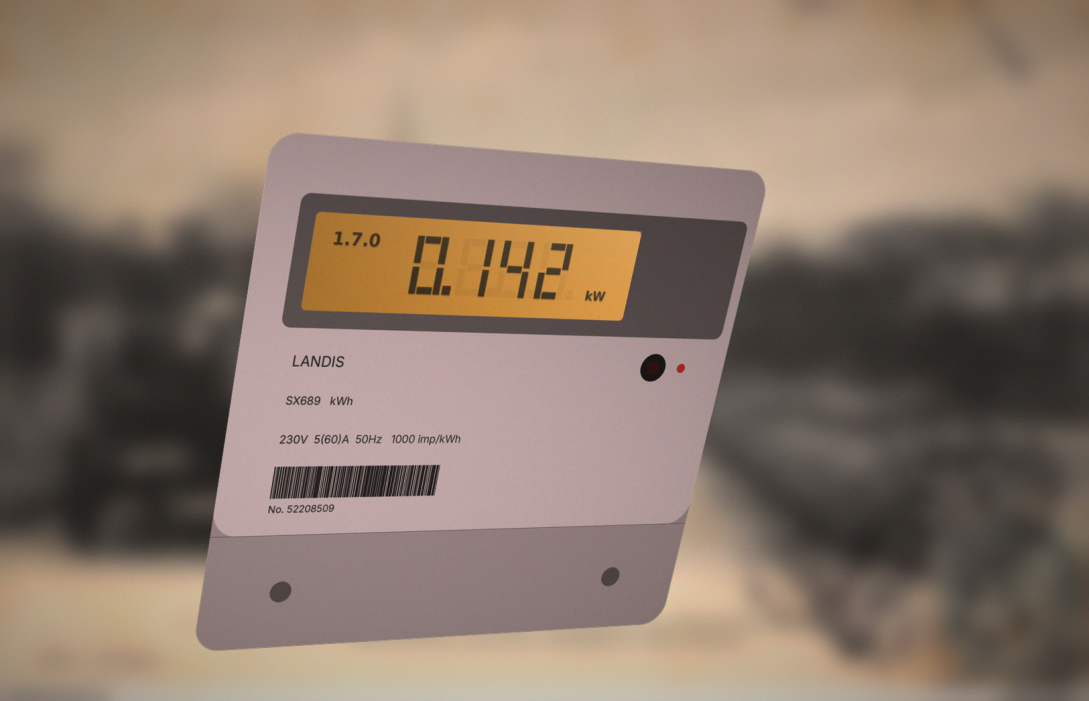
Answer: 0.142 kW
